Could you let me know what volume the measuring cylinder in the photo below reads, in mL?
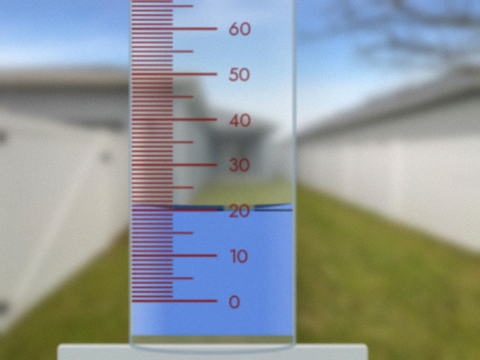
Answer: 20 mL
